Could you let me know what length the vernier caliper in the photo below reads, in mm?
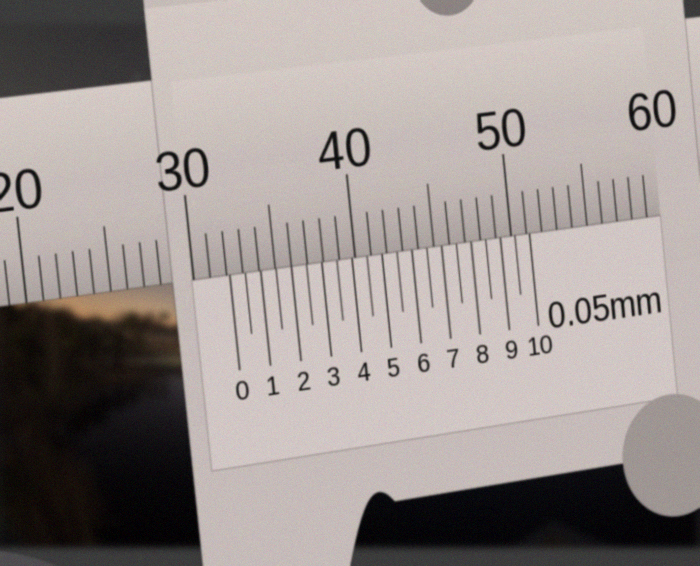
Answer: 32.2 mm
